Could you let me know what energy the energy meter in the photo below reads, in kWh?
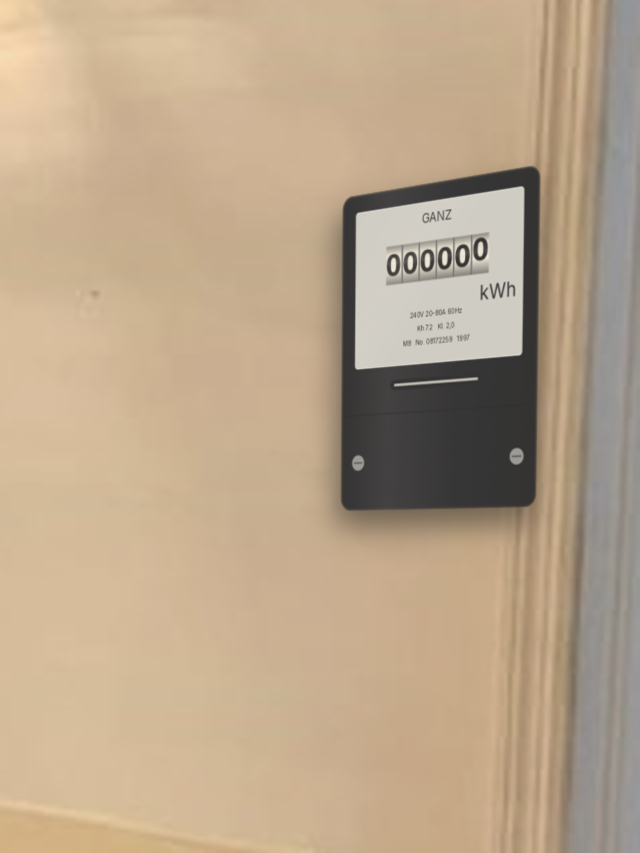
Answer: 0 kWh
